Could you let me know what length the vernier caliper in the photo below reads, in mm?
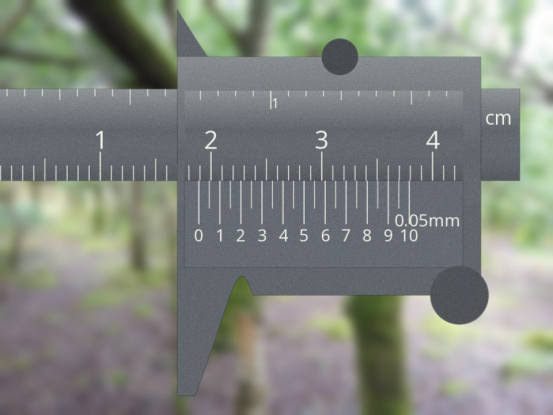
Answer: 18.9 mm
